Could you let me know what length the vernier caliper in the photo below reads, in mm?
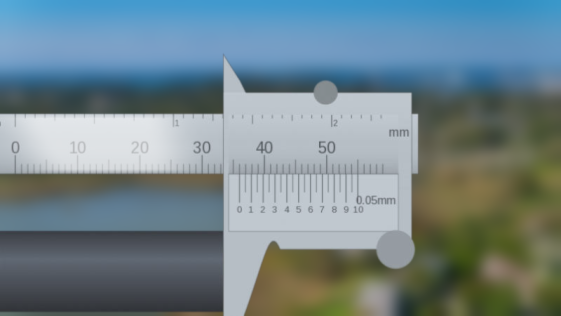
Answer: 36.0 mm
